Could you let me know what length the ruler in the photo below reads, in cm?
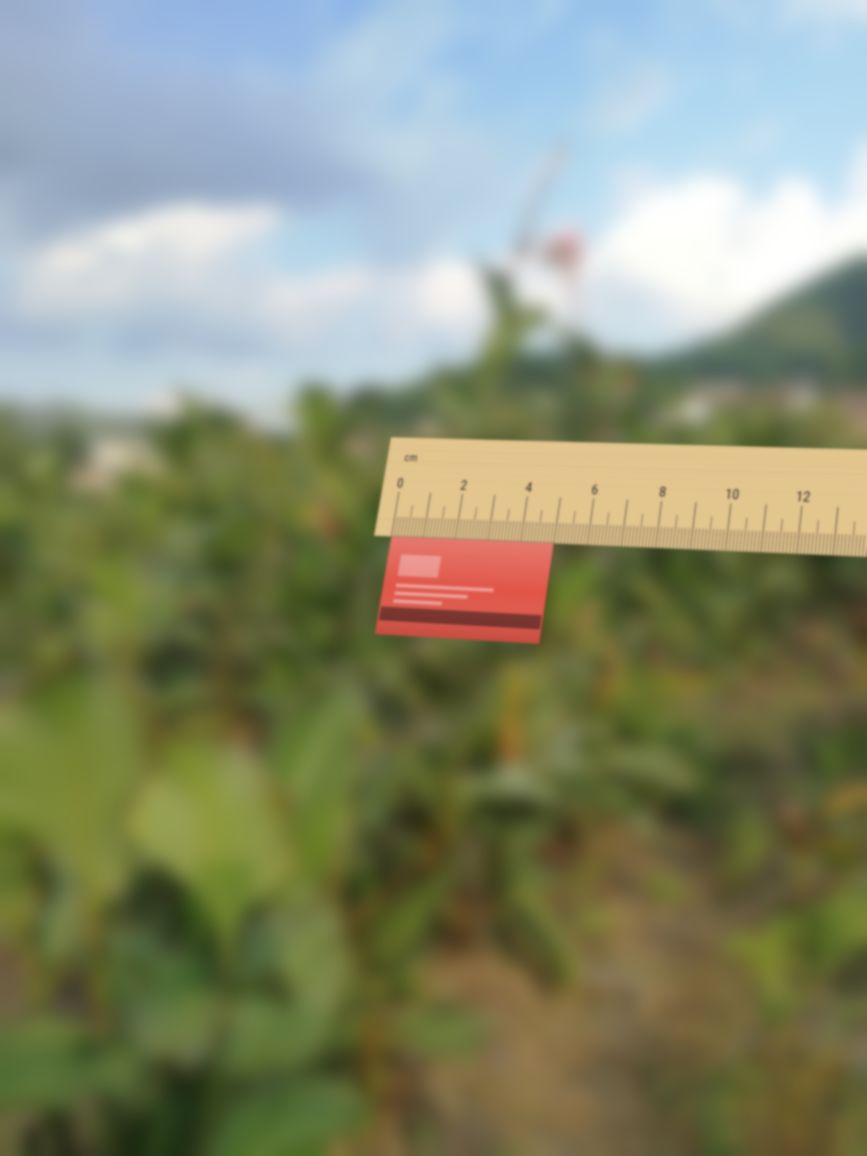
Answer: 5 cm
